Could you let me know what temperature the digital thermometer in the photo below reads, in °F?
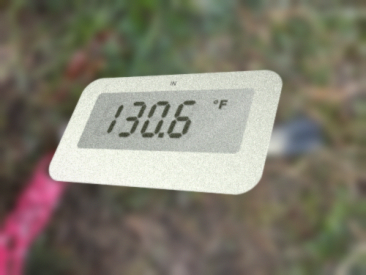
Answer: 130.6 °F
